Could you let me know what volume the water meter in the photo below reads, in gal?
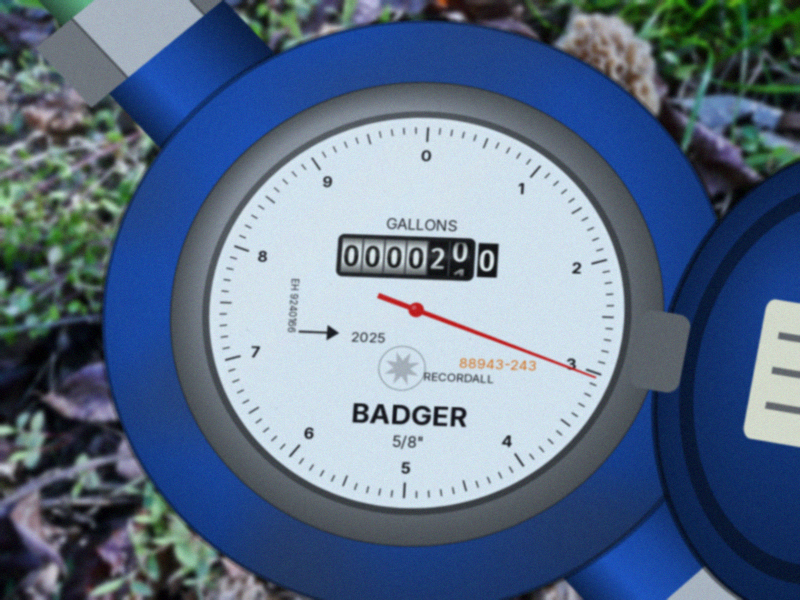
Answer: 203.0 gal
